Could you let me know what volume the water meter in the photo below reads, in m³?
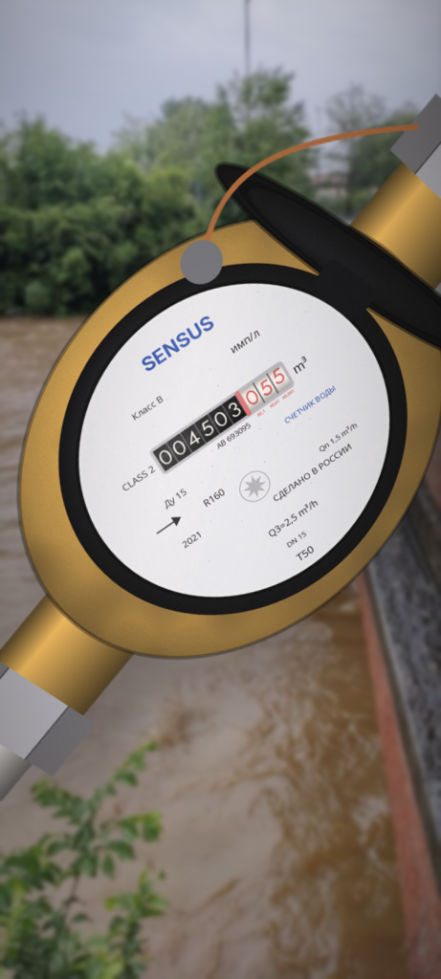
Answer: 4503.055 m³
